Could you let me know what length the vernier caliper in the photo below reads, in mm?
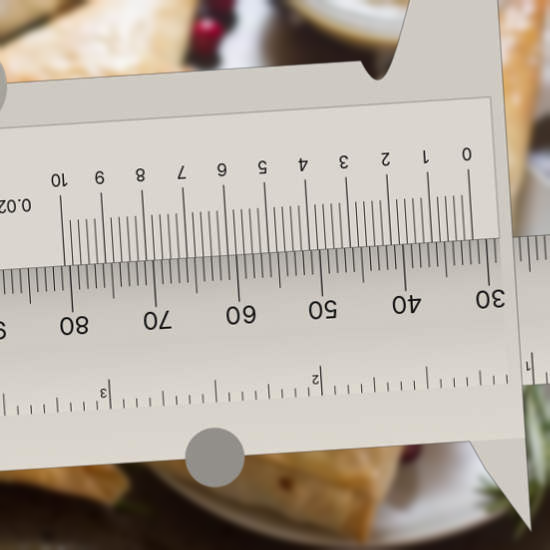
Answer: 31.6 mm
